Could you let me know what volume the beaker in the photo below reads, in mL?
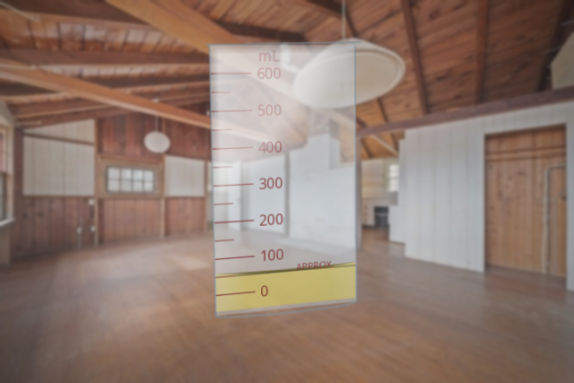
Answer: 50 mL
